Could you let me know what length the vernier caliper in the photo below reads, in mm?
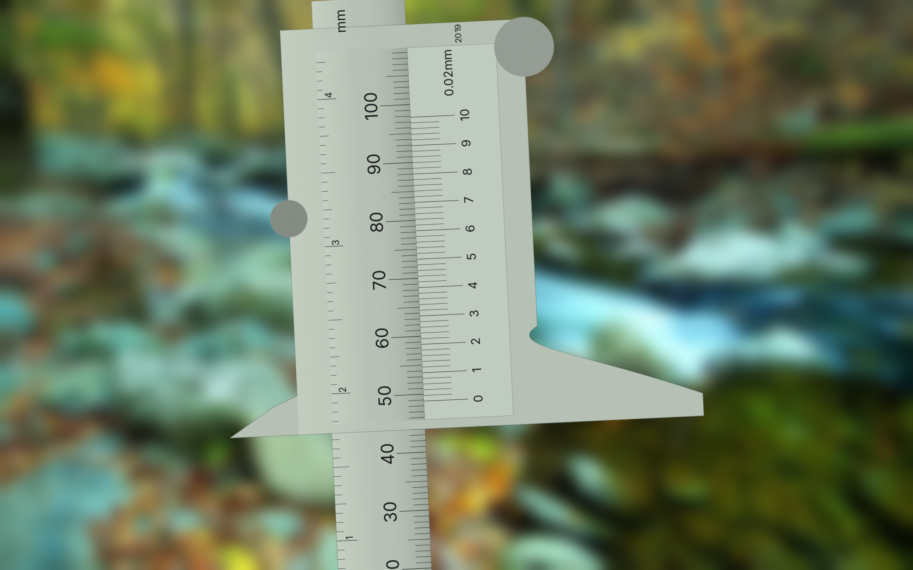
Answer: 48.8 mm
